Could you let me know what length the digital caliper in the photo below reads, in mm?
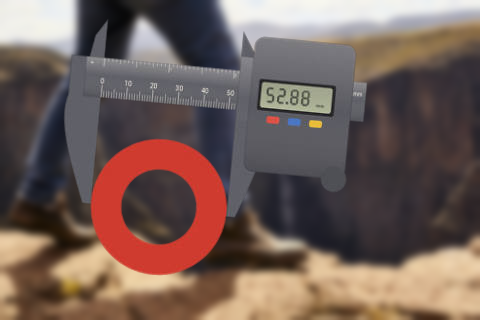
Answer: 52.88 mm
